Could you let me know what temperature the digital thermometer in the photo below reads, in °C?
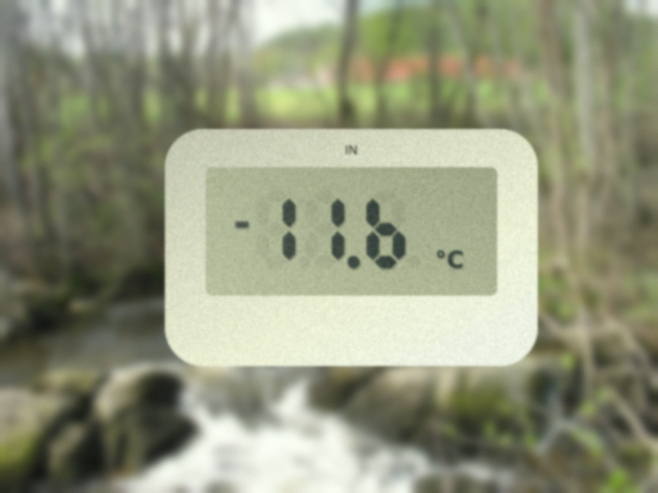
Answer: -11.6 °C
